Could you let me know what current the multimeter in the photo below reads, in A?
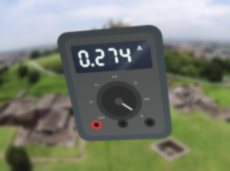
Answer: 0.274 A
